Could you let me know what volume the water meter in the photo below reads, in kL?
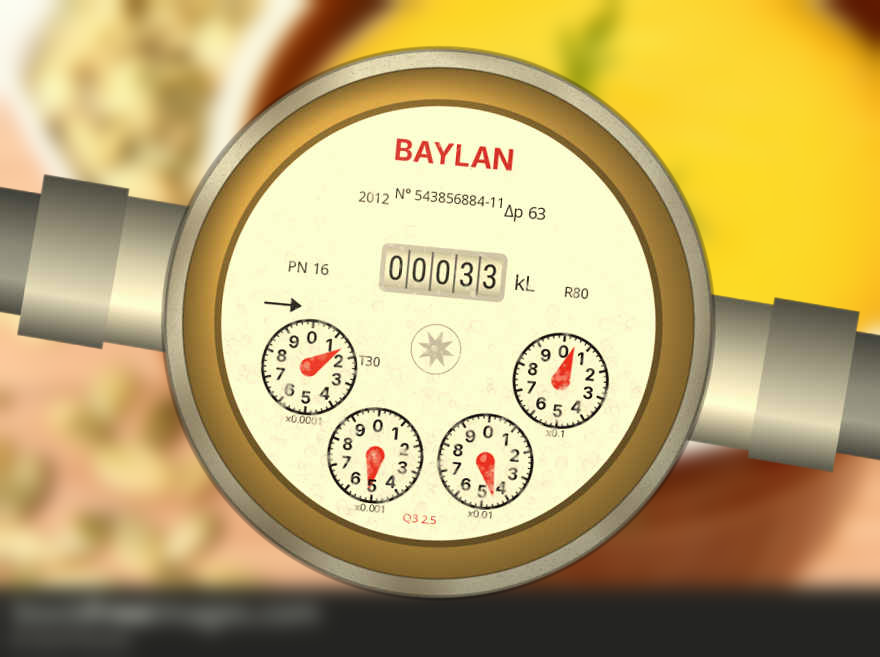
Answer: 33.0451 kL
